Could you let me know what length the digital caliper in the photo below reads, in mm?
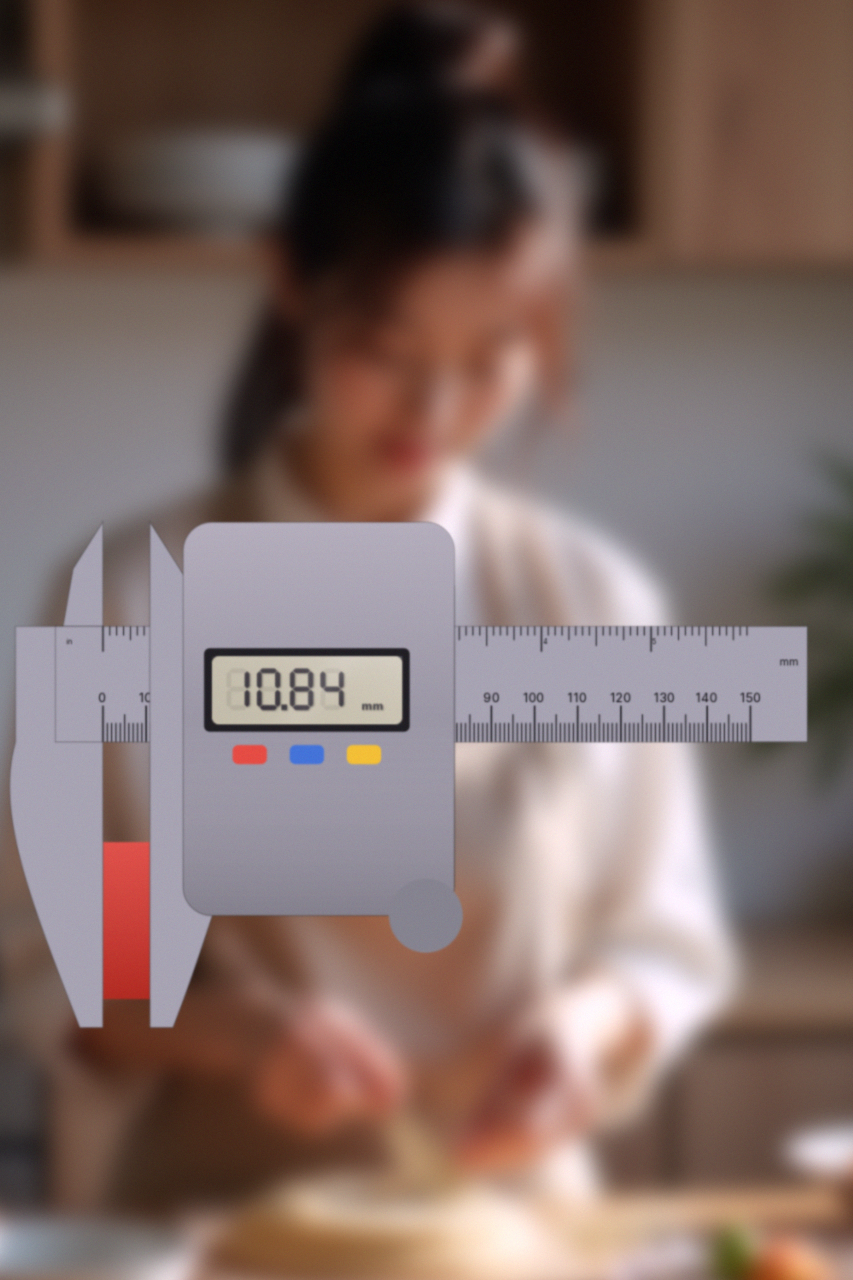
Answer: 10.84 mm
